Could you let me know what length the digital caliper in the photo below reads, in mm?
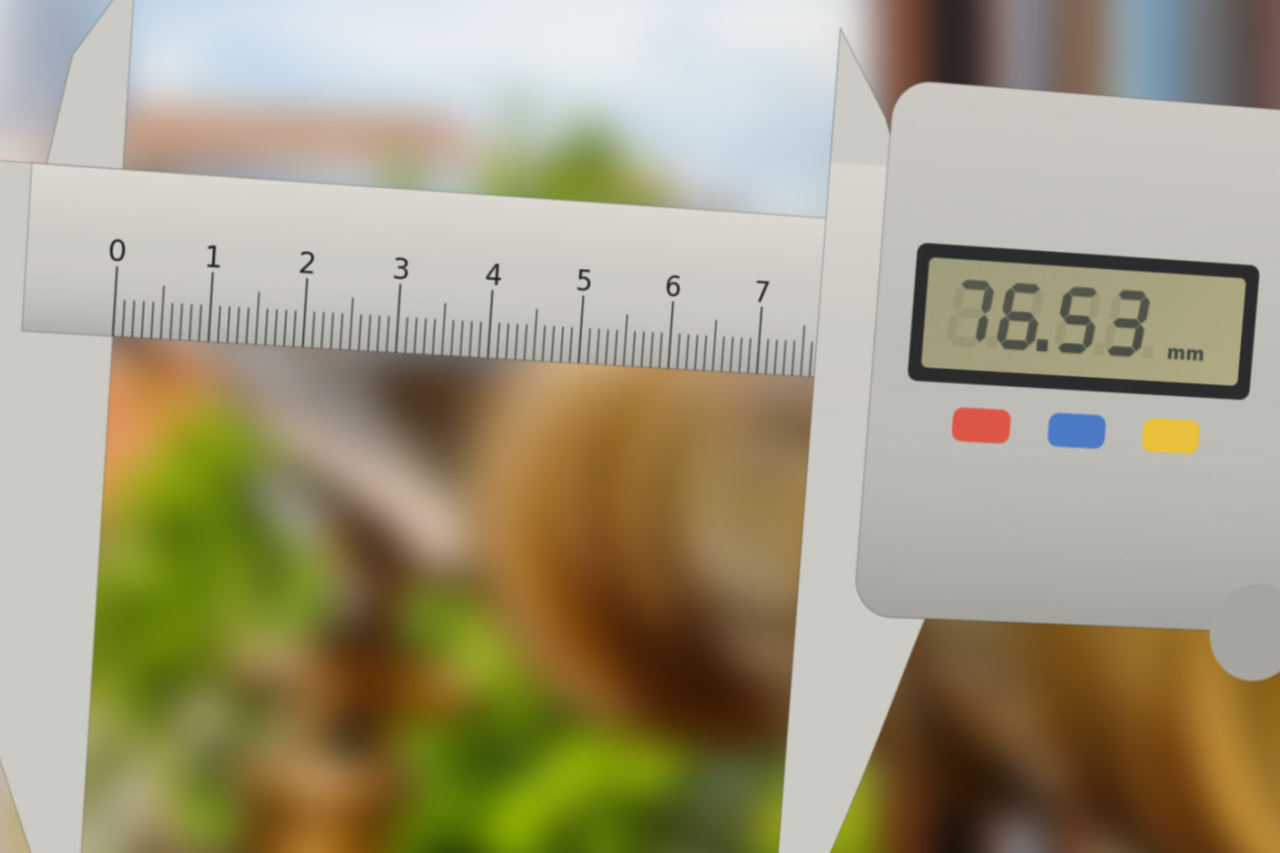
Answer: 76.53 mm
